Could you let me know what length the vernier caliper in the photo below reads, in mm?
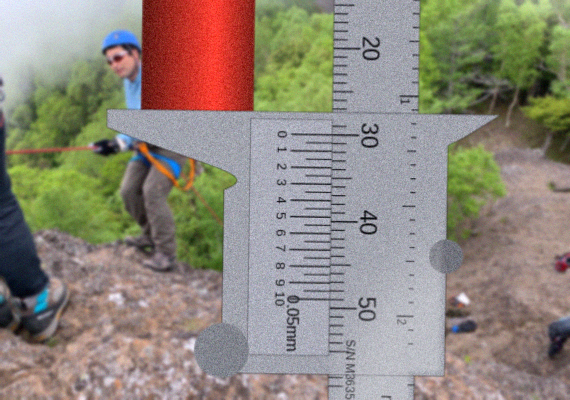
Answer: 30.0 mm
